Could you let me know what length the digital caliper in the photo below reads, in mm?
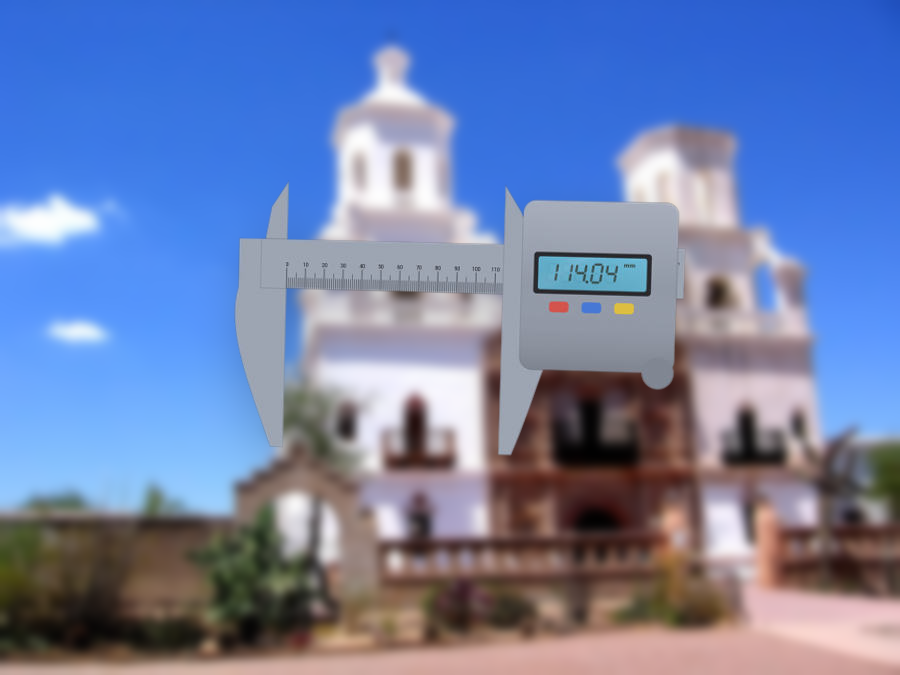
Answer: 114.04 mm
